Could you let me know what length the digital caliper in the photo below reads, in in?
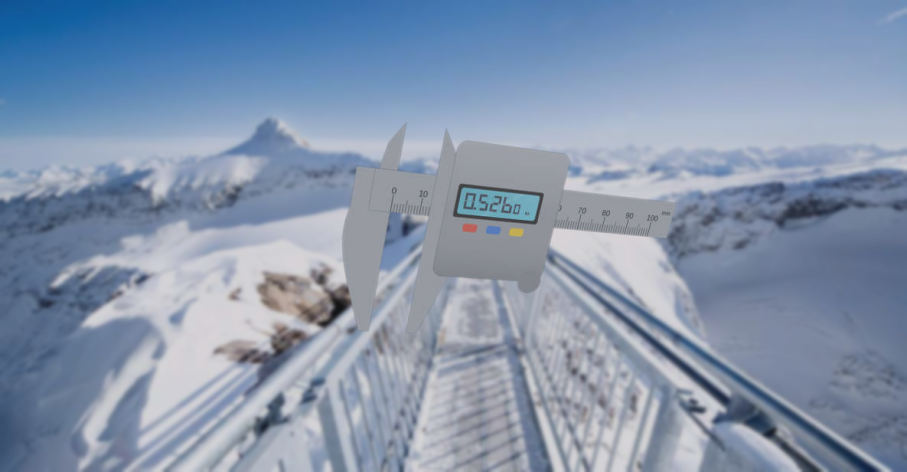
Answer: 0.5260 in
